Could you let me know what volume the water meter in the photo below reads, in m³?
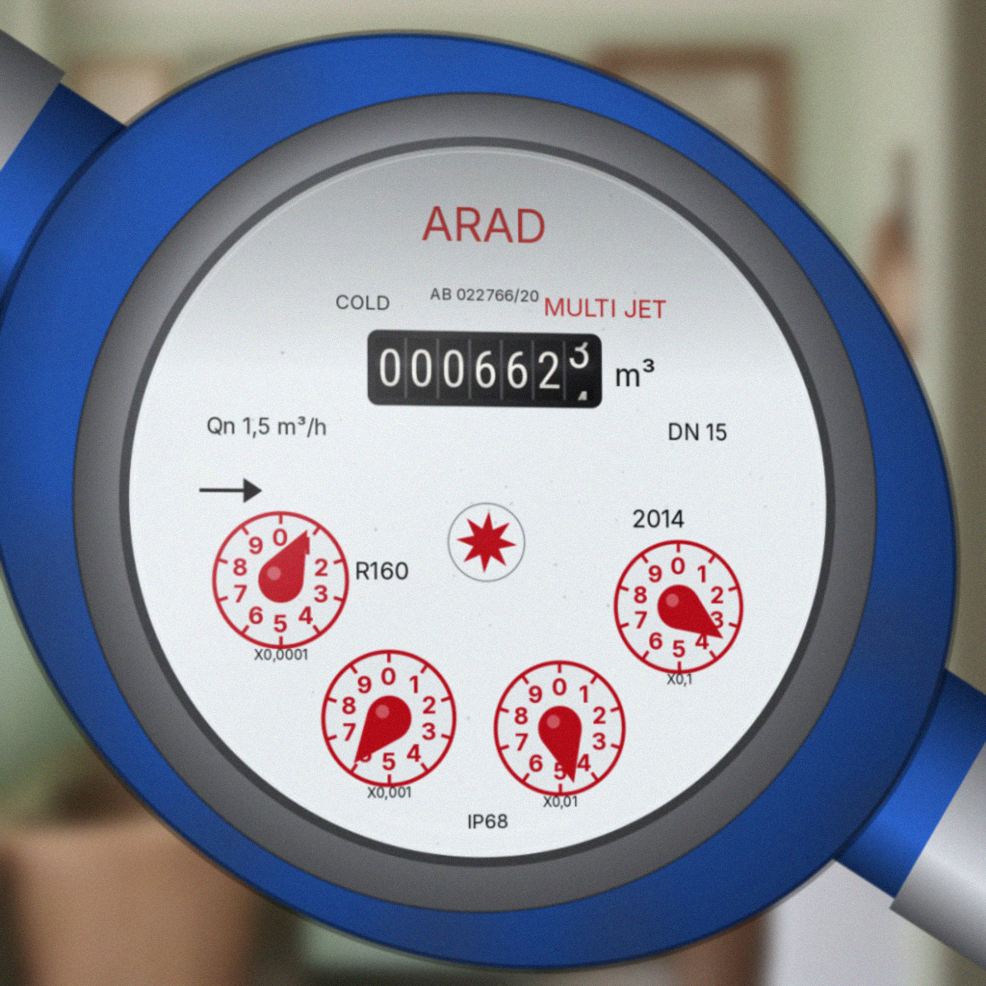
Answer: 6623.3460 m³
